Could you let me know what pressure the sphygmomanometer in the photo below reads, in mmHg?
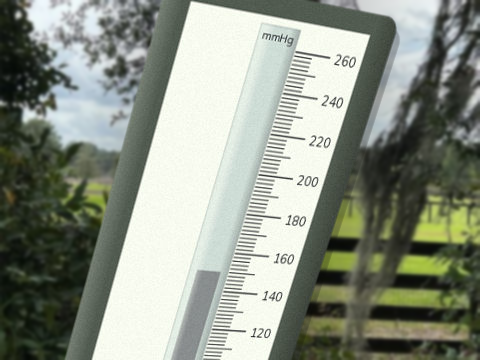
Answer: 150 mmHg
